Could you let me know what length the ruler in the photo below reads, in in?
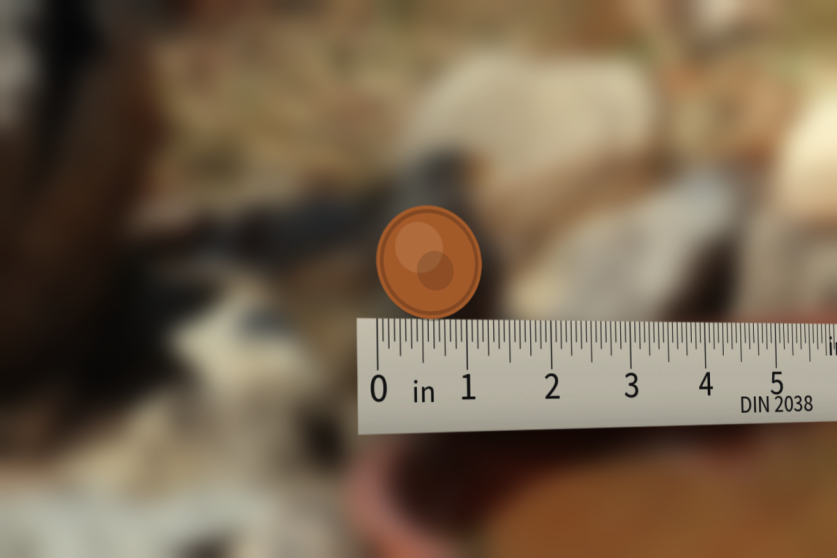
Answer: 1.1875 in
